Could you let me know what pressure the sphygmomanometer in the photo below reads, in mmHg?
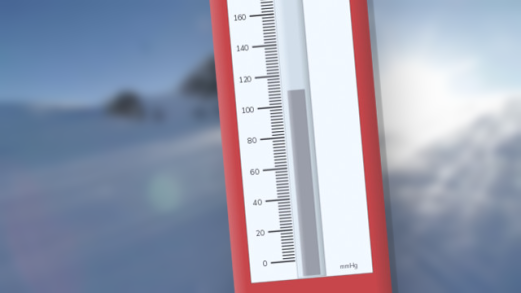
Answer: 110 mmHg
